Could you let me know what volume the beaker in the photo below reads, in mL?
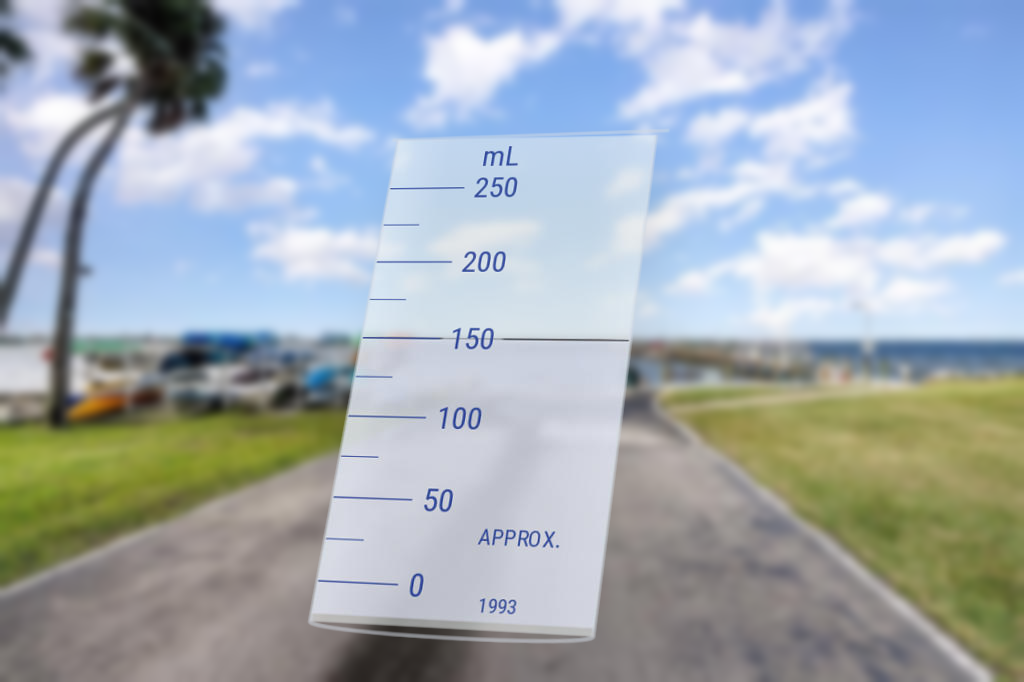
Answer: 150 mL
